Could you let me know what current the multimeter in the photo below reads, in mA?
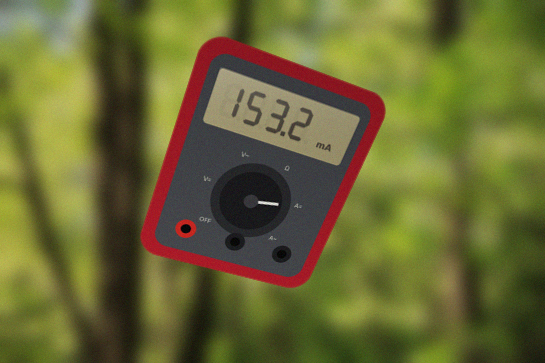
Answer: 153.2 mA
